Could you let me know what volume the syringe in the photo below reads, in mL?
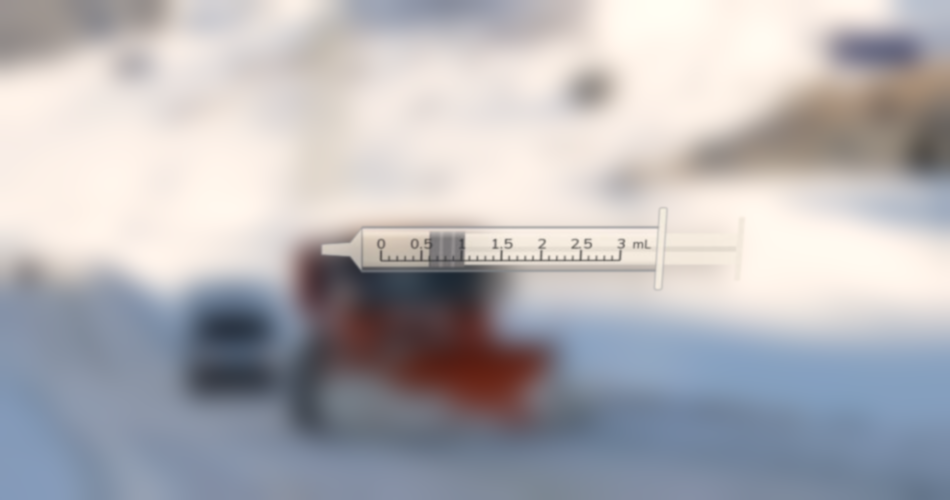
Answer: 0.6 mL
